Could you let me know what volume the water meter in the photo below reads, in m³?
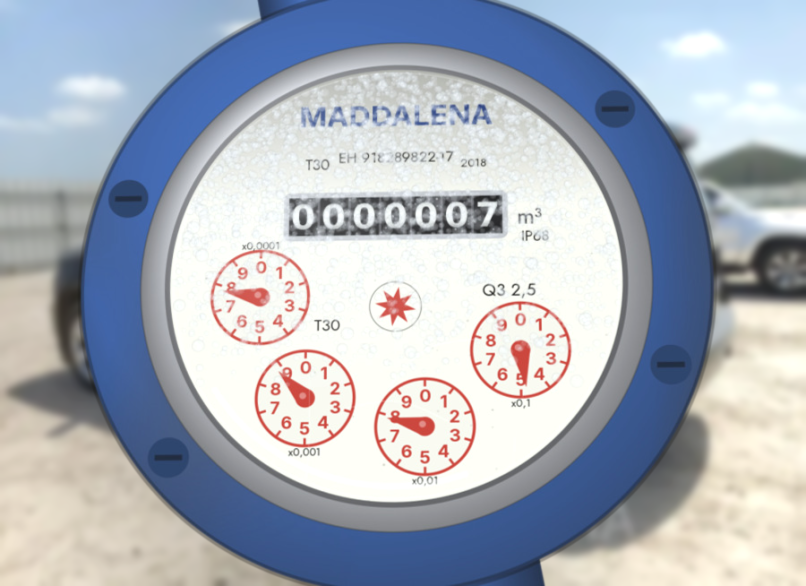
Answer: 7.4787 m³
